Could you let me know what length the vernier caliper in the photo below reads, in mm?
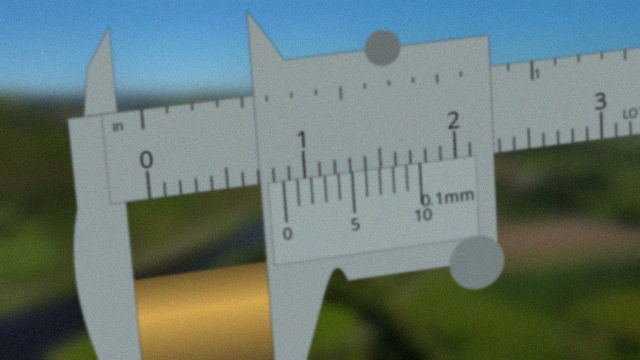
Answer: 8.6 mm
